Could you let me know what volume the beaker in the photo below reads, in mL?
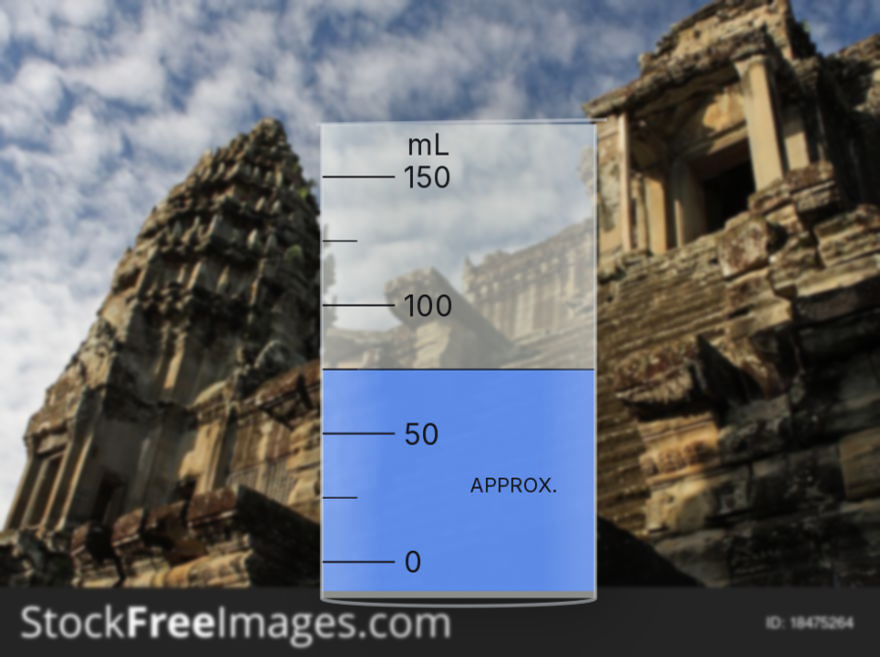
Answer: 75 mL
